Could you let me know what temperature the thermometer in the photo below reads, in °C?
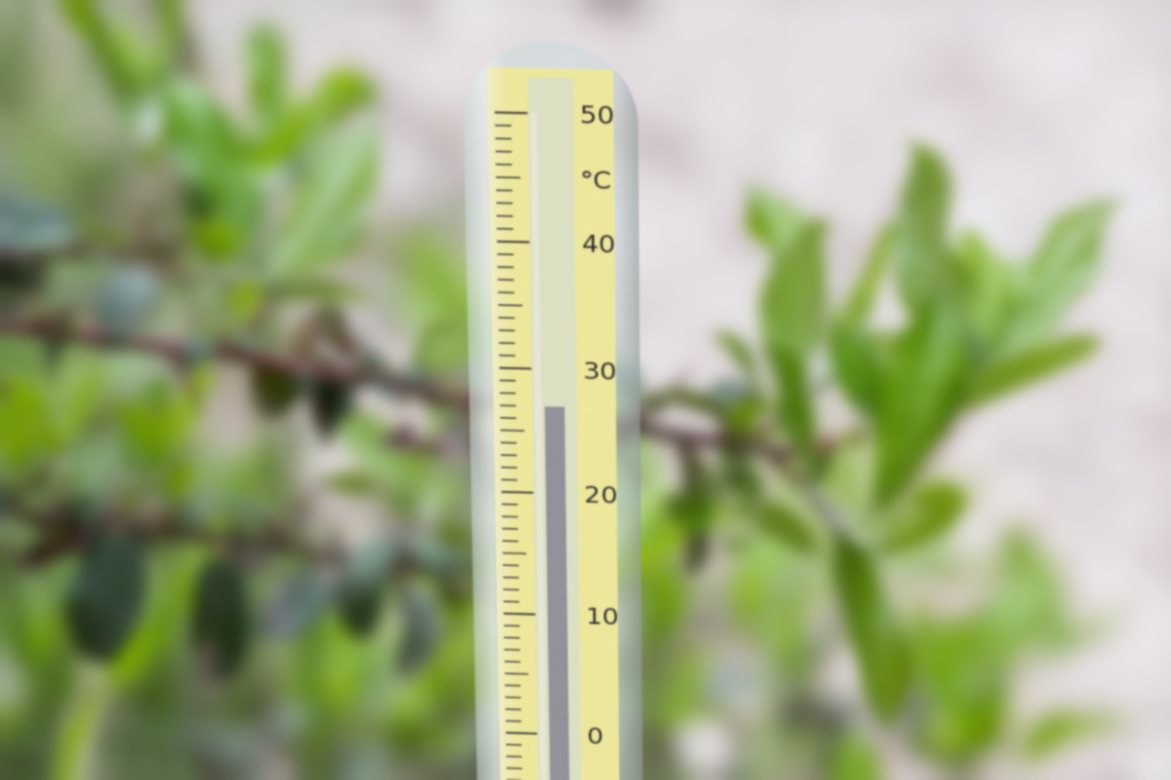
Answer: 27 °C
